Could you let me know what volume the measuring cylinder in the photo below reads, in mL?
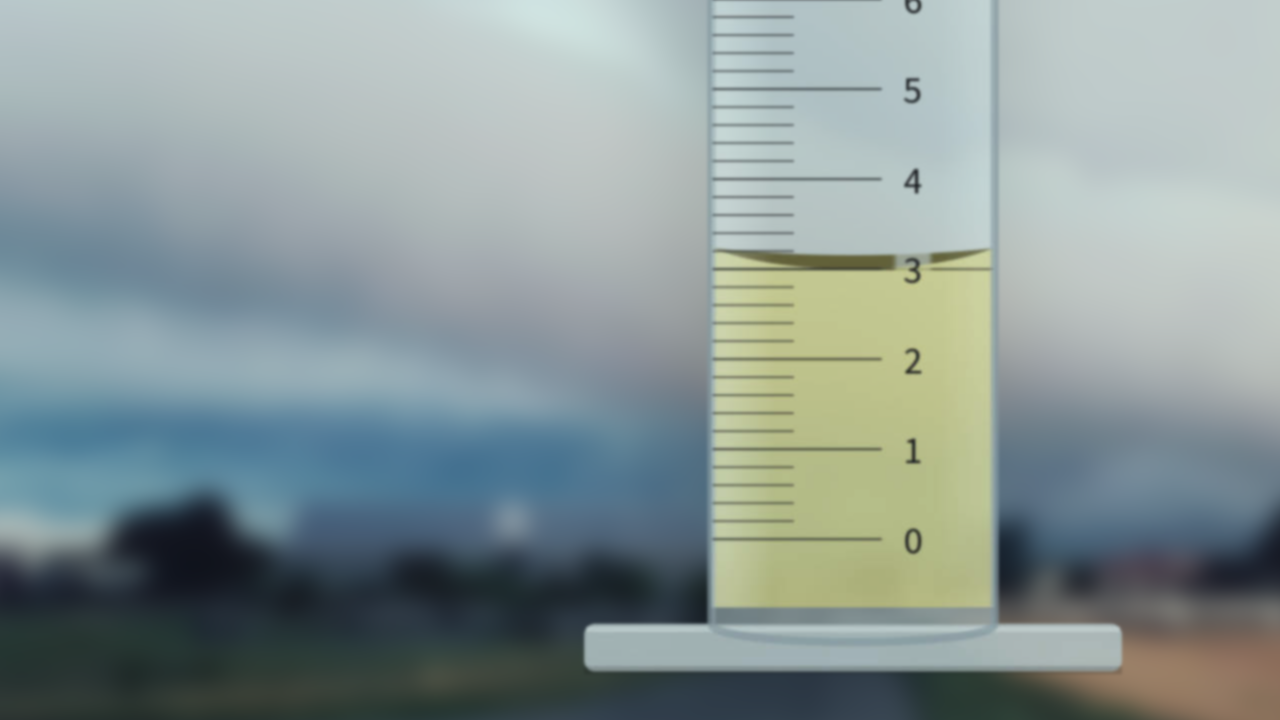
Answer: 3 mL
